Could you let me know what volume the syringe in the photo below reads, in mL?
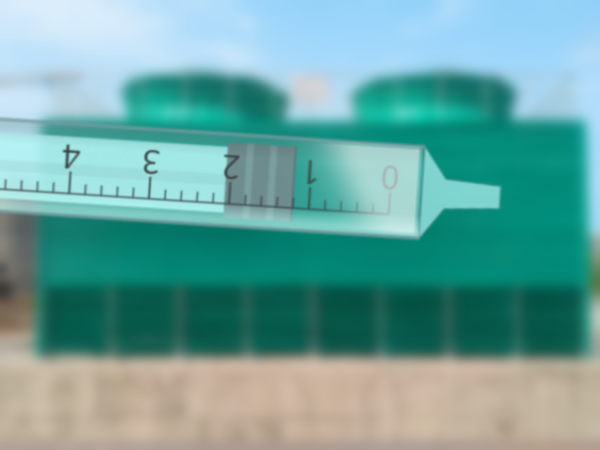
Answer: 1.2 mL
